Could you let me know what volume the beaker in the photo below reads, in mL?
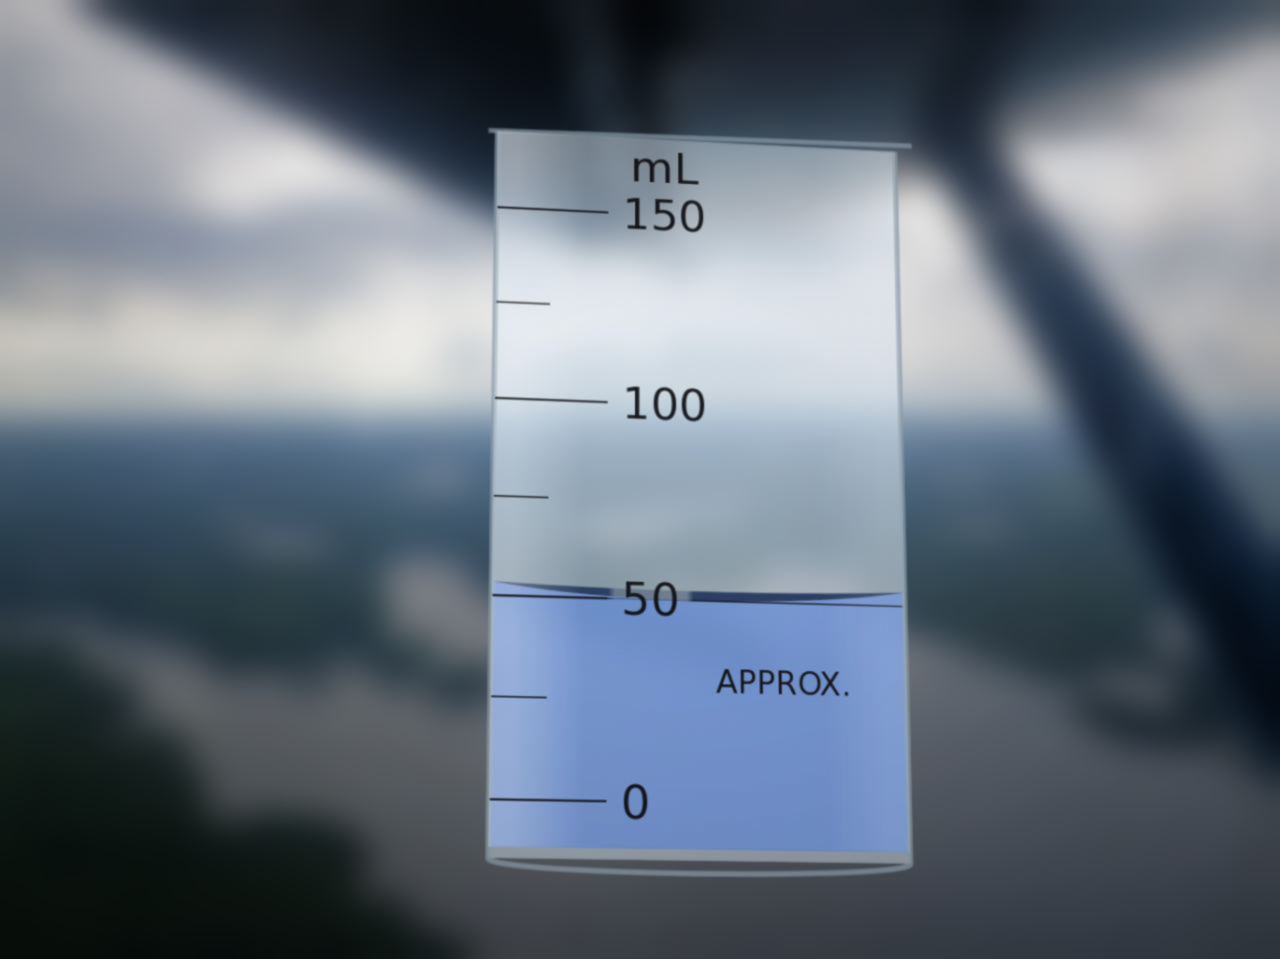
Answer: 50 mL
